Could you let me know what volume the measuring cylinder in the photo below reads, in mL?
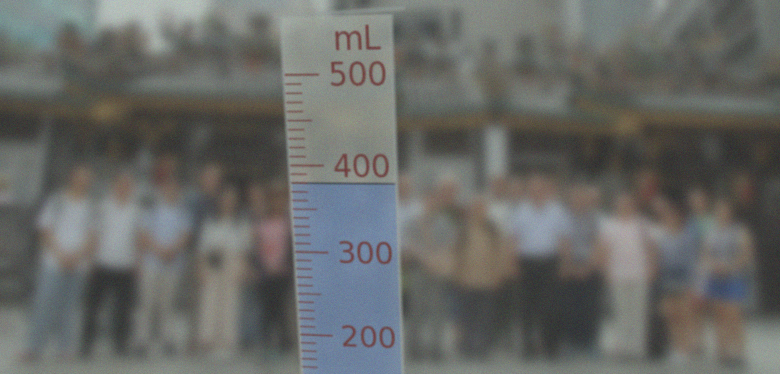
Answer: 380 mL
